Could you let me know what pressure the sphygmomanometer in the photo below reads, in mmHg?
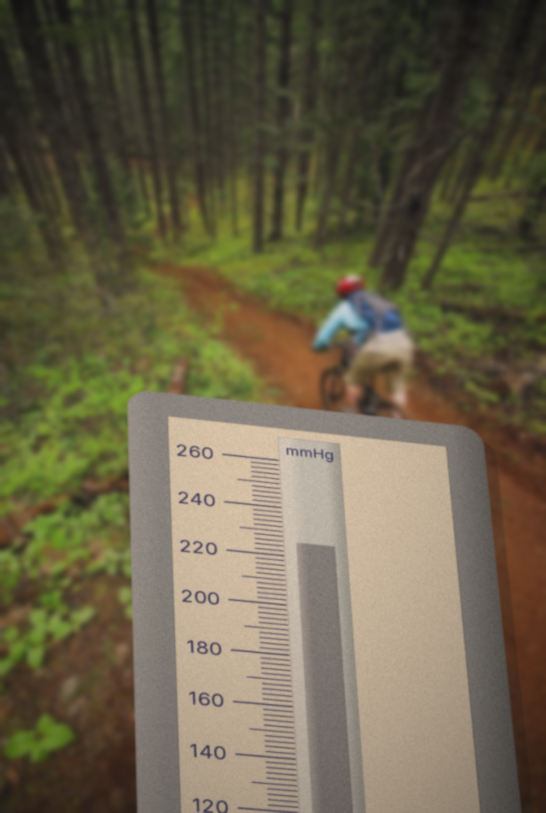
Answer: 226 mmHg
